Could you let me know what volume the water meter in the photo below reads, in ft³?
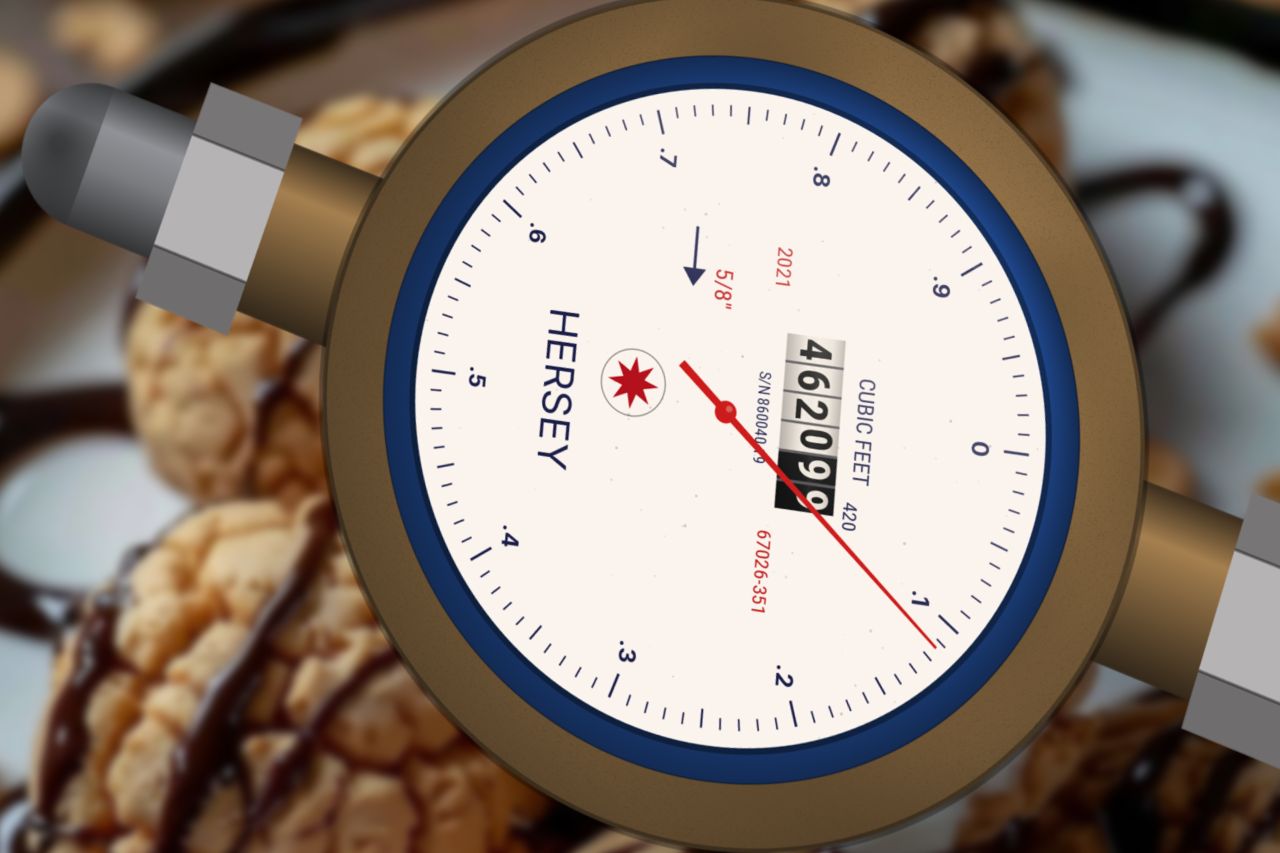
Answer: 462099.11 ft³
